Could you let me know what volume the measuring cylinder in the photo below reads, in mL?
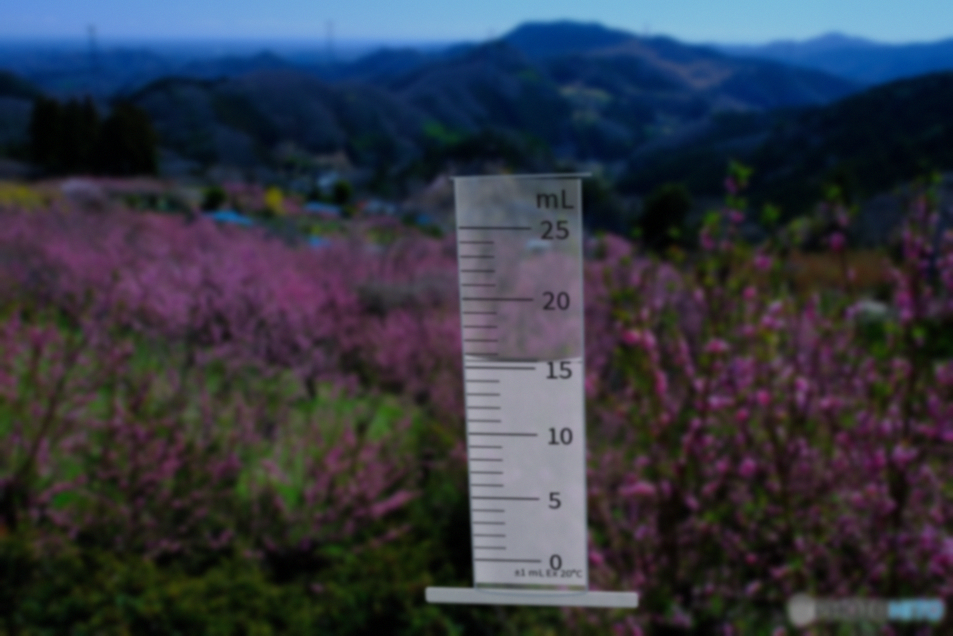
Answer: 15.5 mL
